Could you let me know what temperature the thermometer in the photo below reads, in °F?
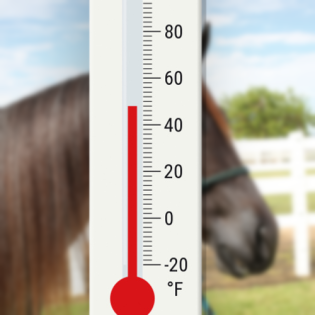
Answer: 48 °F
